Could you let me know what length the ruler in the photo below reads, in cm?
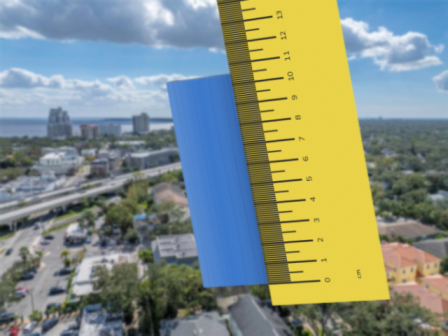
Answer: 10.5 cm
